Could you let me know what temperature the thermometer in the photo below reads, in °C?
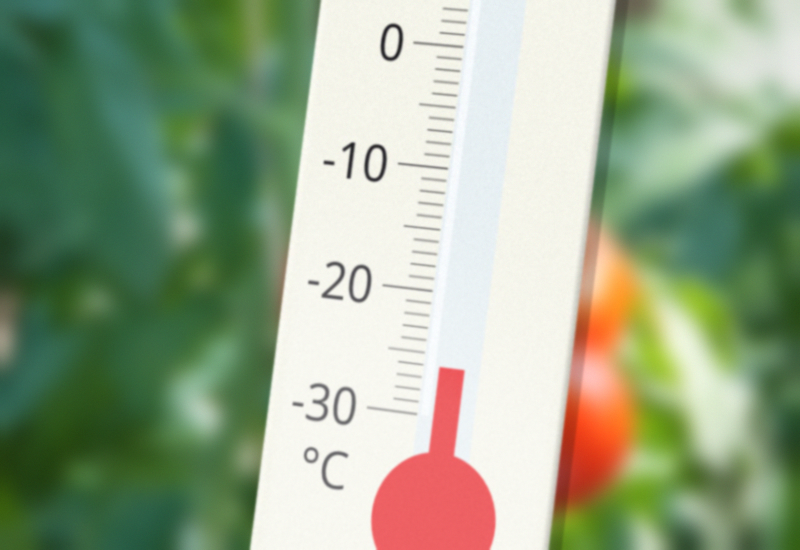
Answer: -26 °C
